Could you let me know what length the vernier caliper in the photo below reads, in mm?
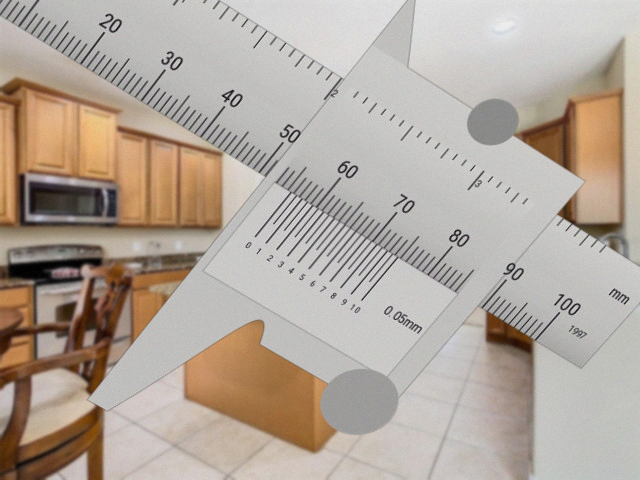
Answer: 55.6 mm
